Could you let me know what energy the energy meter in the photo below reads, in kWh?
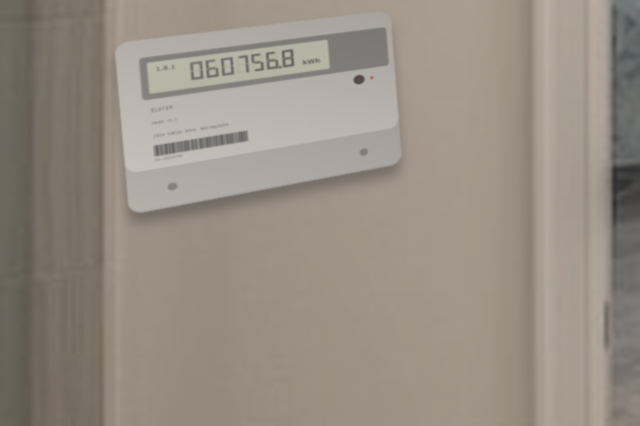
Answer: 60756.8 kWh
